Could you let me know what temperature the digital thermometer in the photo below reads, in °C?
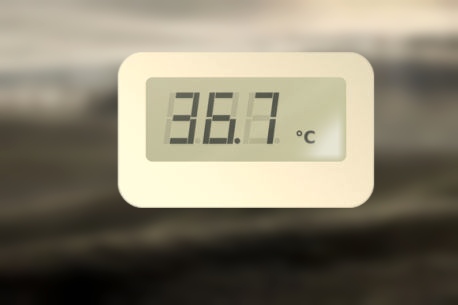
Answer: 36.7 °C
